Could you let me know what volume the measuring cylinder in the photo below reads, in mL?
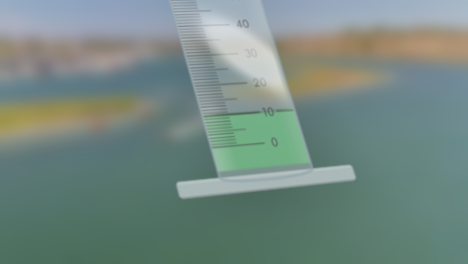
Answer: 10 mL
